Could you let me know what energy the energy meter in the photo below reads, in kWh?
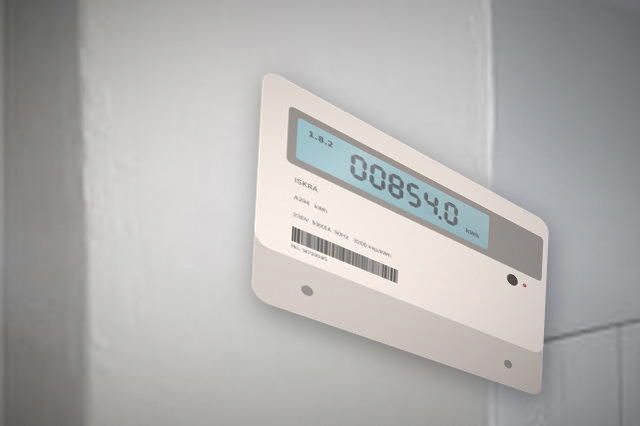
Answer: 854.0 kWh
